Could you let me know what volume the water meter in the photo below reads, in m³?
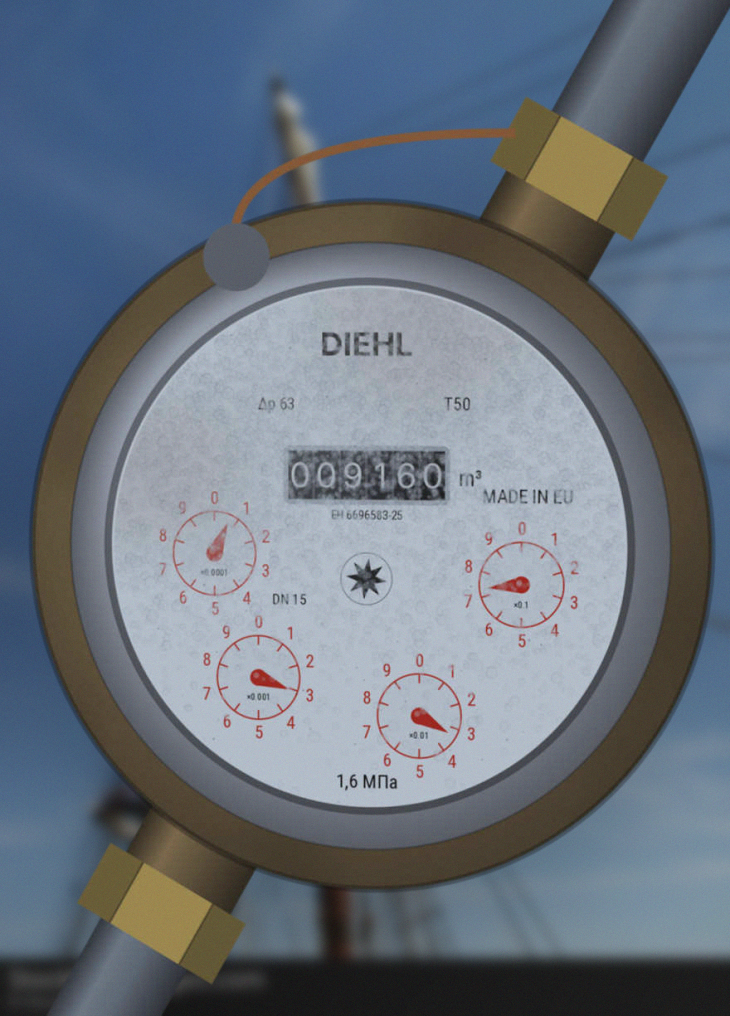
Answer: 9160.7330 m³
